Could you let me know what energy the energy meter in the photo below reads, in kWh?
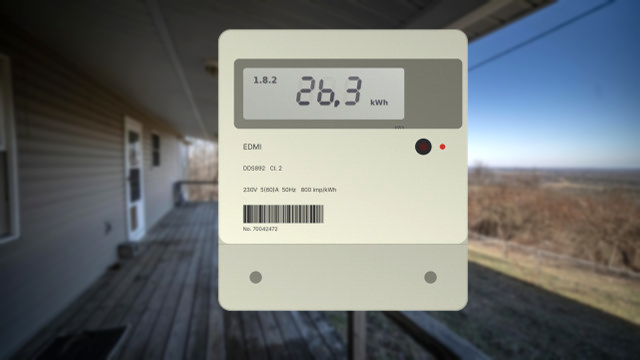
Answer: 26.3 kWh
